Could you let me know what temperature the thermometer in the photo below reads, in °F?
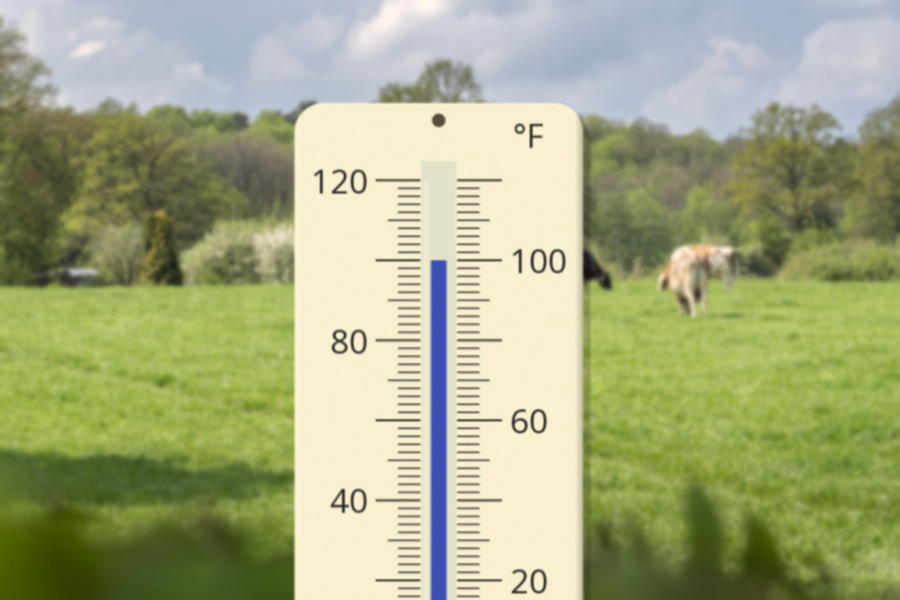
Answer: 100 °F
